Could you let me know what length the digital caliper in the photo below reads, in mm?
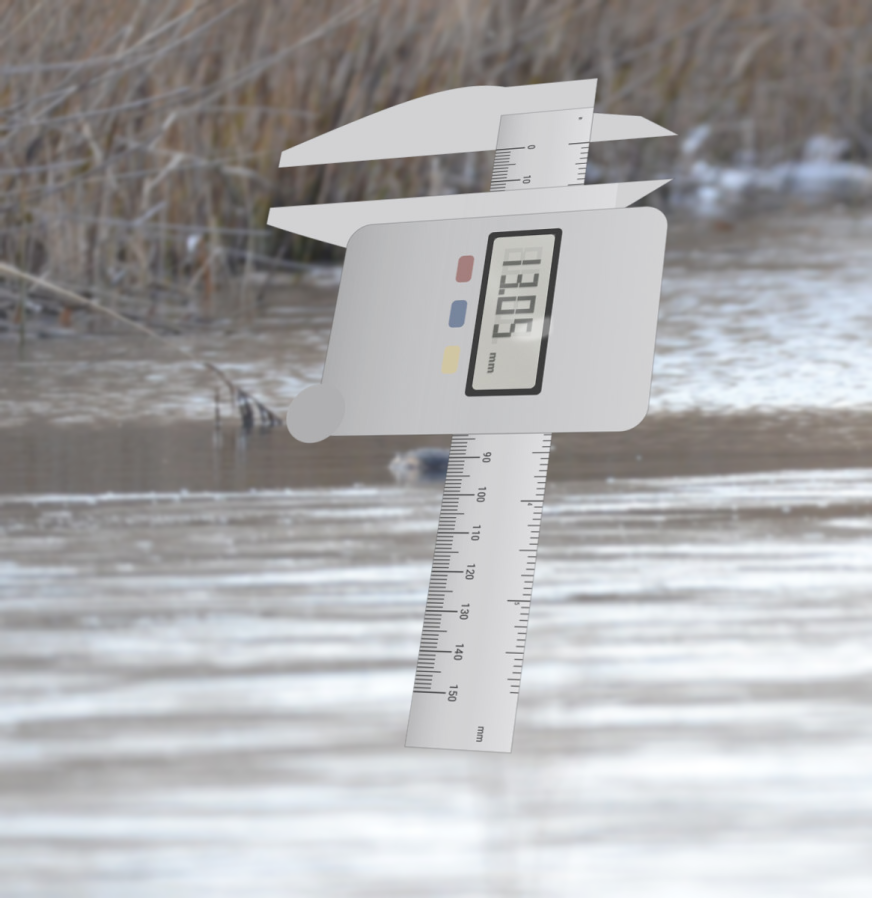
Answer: 13.05 mm
